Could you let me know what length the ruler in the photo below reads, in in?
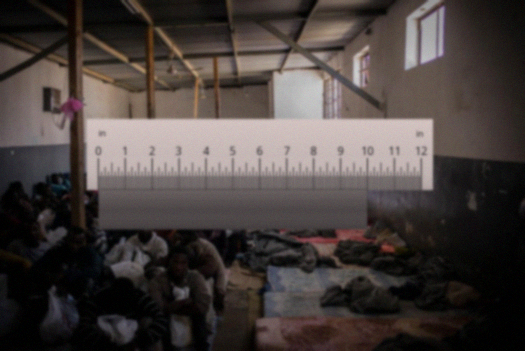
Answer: 10 in
